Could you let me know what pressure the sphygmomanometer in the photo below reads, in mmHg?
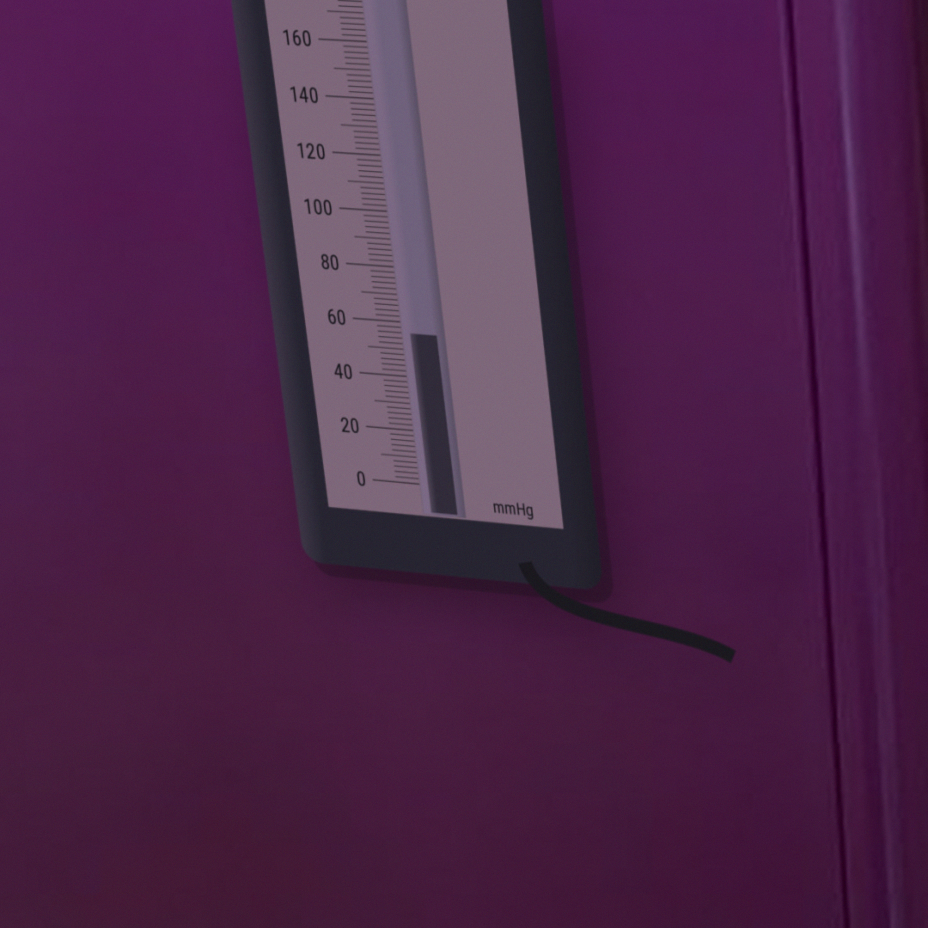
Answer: 56 mmHg
